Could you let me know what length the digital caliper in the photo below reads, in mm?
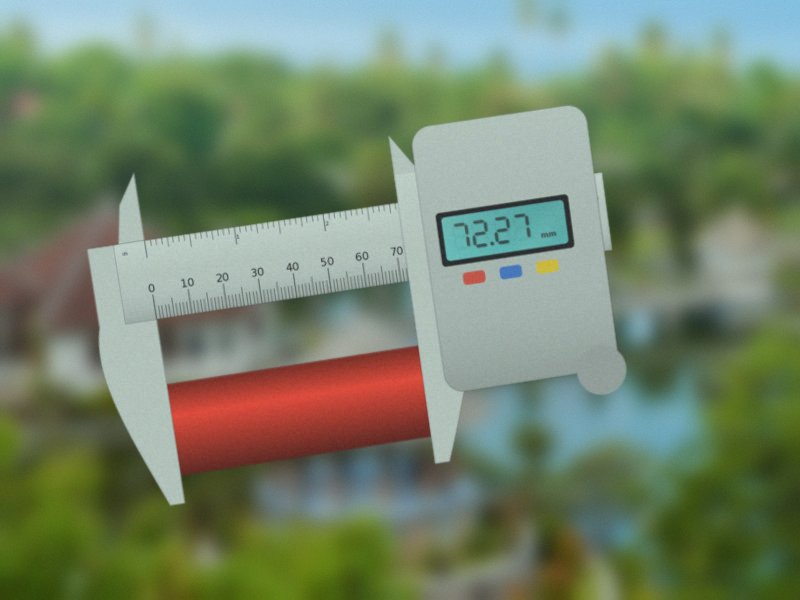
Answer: 72.27 mm
